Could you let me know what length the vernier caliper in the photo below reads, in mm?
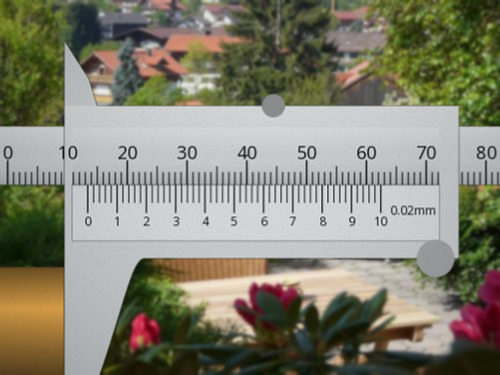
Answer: 13.4 mm
